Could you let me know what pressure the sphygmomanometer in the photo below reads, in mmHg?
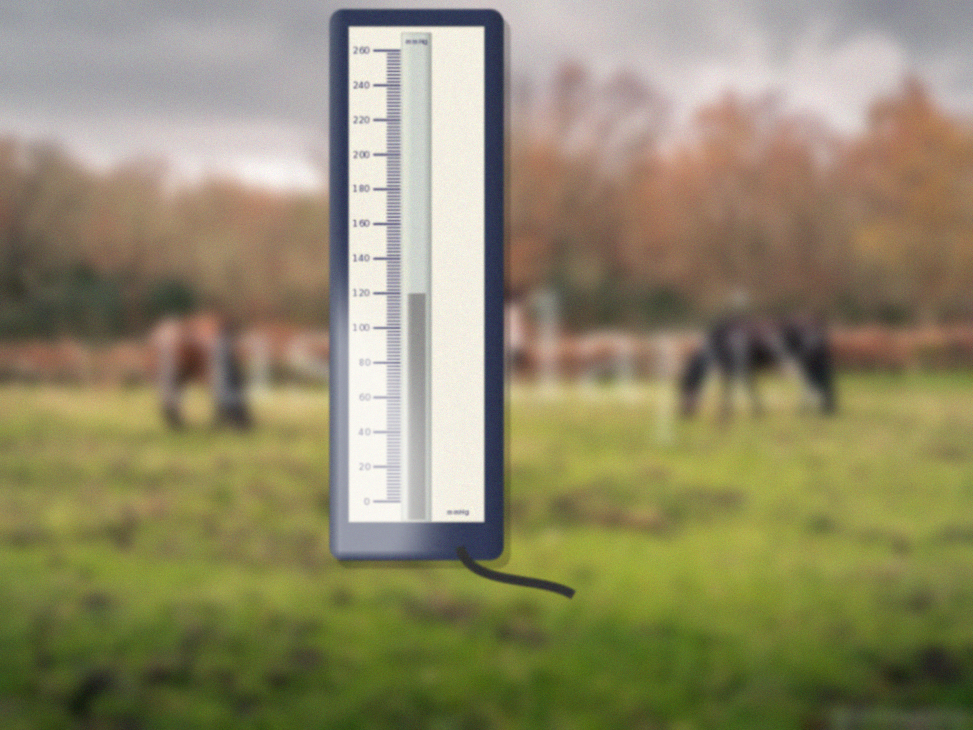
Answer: 120 mmHg
